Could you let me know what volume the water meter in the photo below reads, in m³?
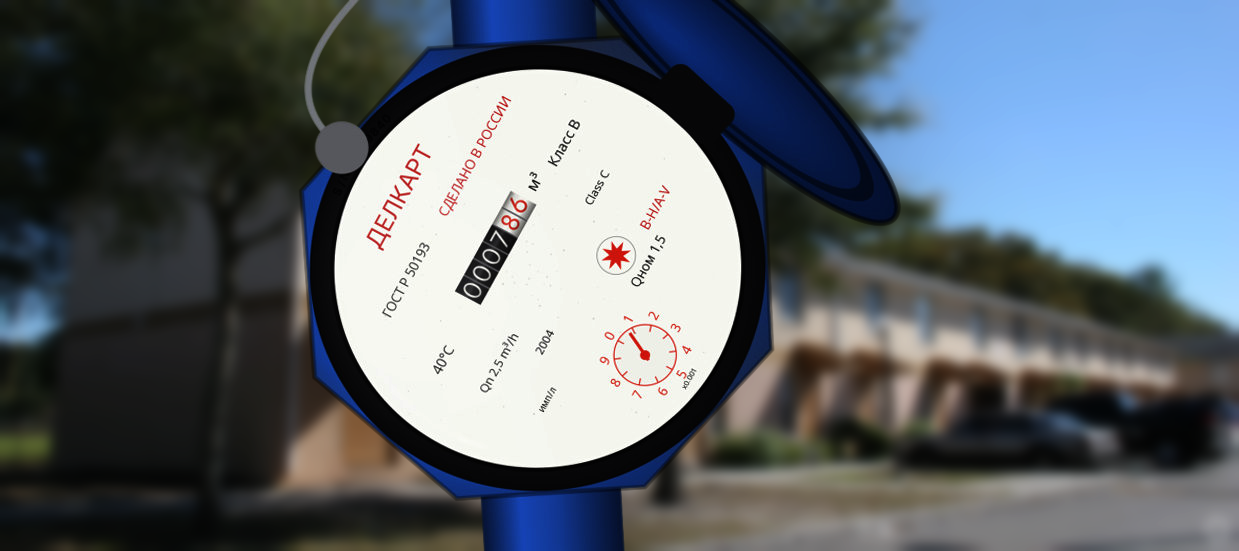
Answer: 7.860 m³
